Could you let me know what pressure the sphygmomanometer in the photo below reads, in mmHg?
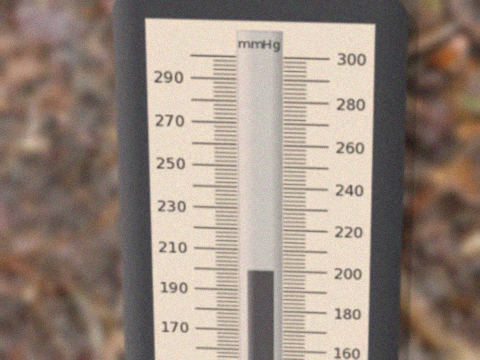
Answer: 200 mmHg
